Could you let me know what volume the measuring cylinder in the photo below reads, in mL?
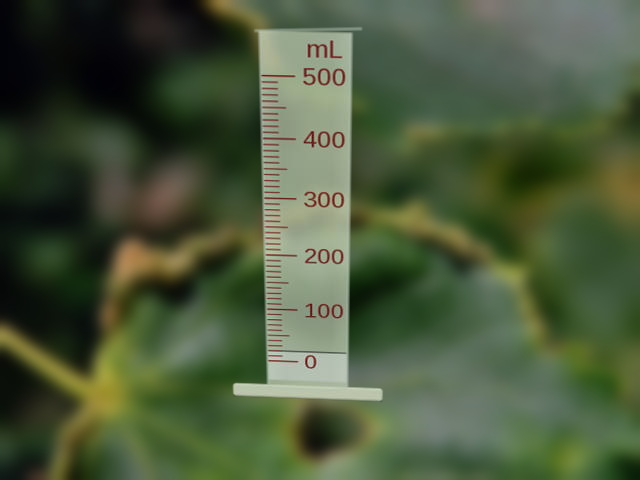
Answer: 20 mL
